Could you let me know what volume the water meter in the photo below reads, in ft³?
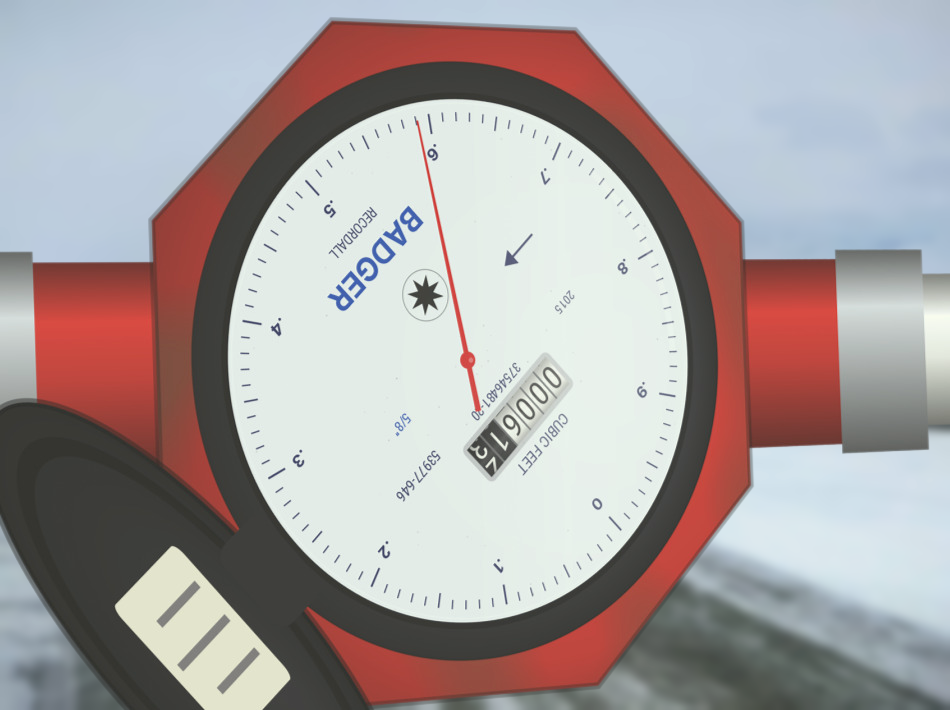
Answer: 612.59 ft³
